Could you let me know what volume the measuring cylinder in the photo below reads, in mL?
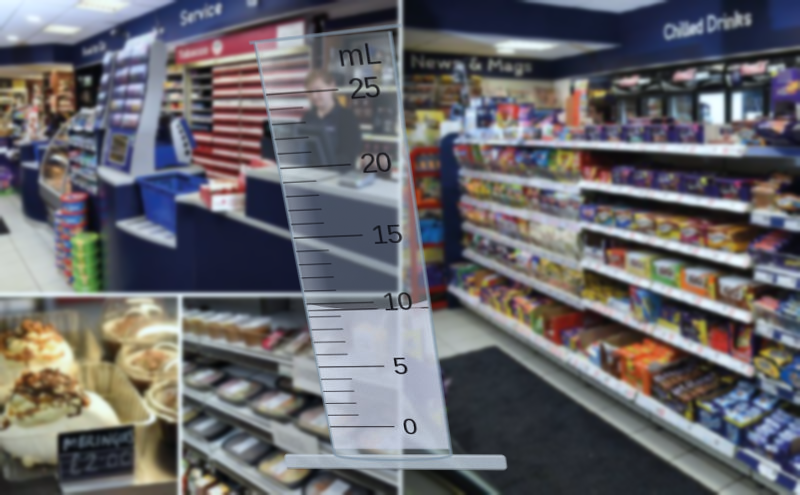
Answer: 9.5 mL
